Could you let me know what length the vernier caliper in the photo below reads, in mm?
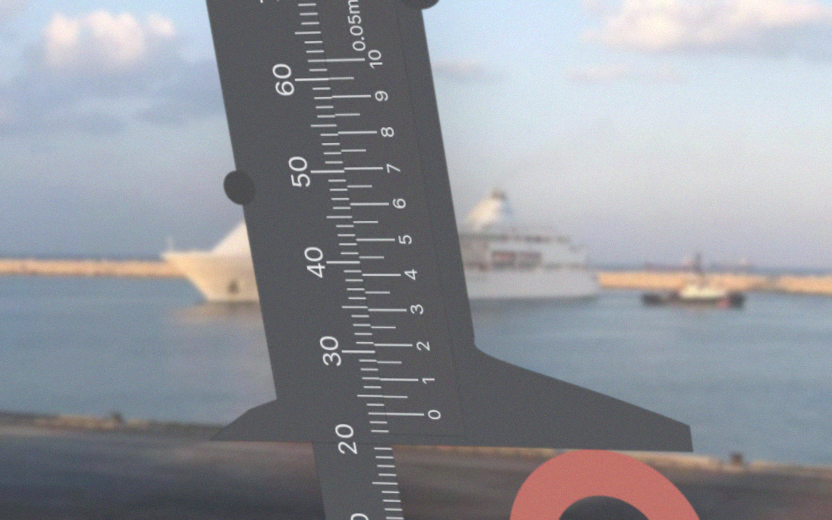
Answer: 23.0 mm
